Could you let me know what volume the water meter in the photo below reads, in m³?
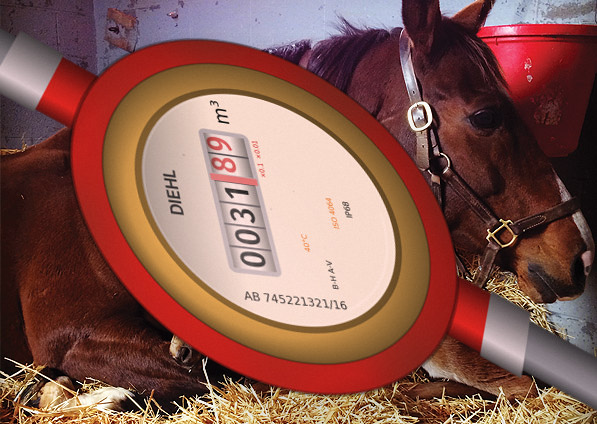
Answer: 31.89 m³
